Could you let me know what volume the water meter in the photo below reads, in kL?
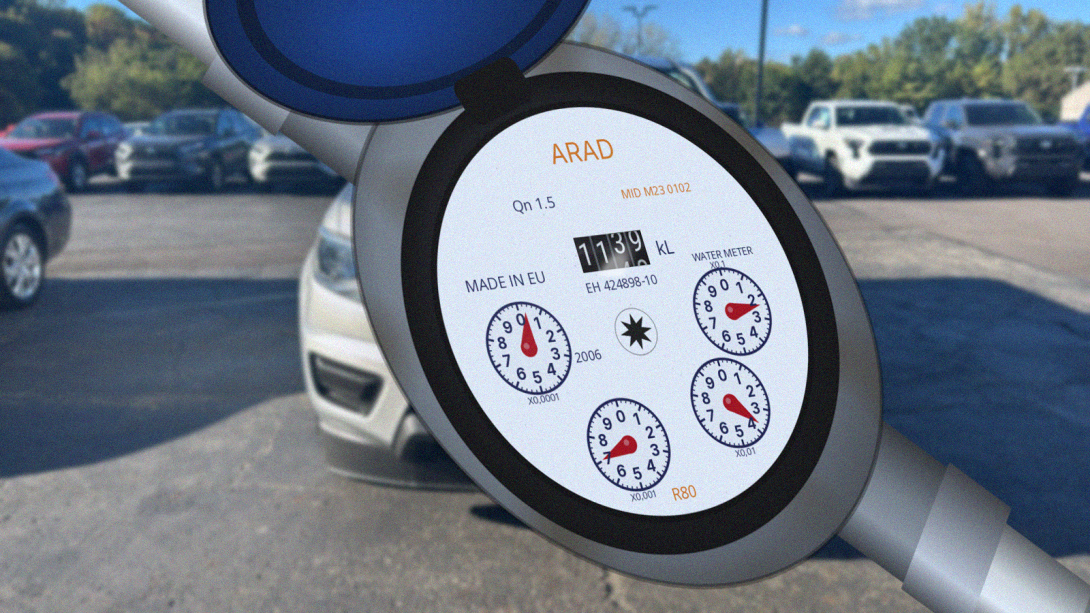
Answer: 1139.2370 kL
